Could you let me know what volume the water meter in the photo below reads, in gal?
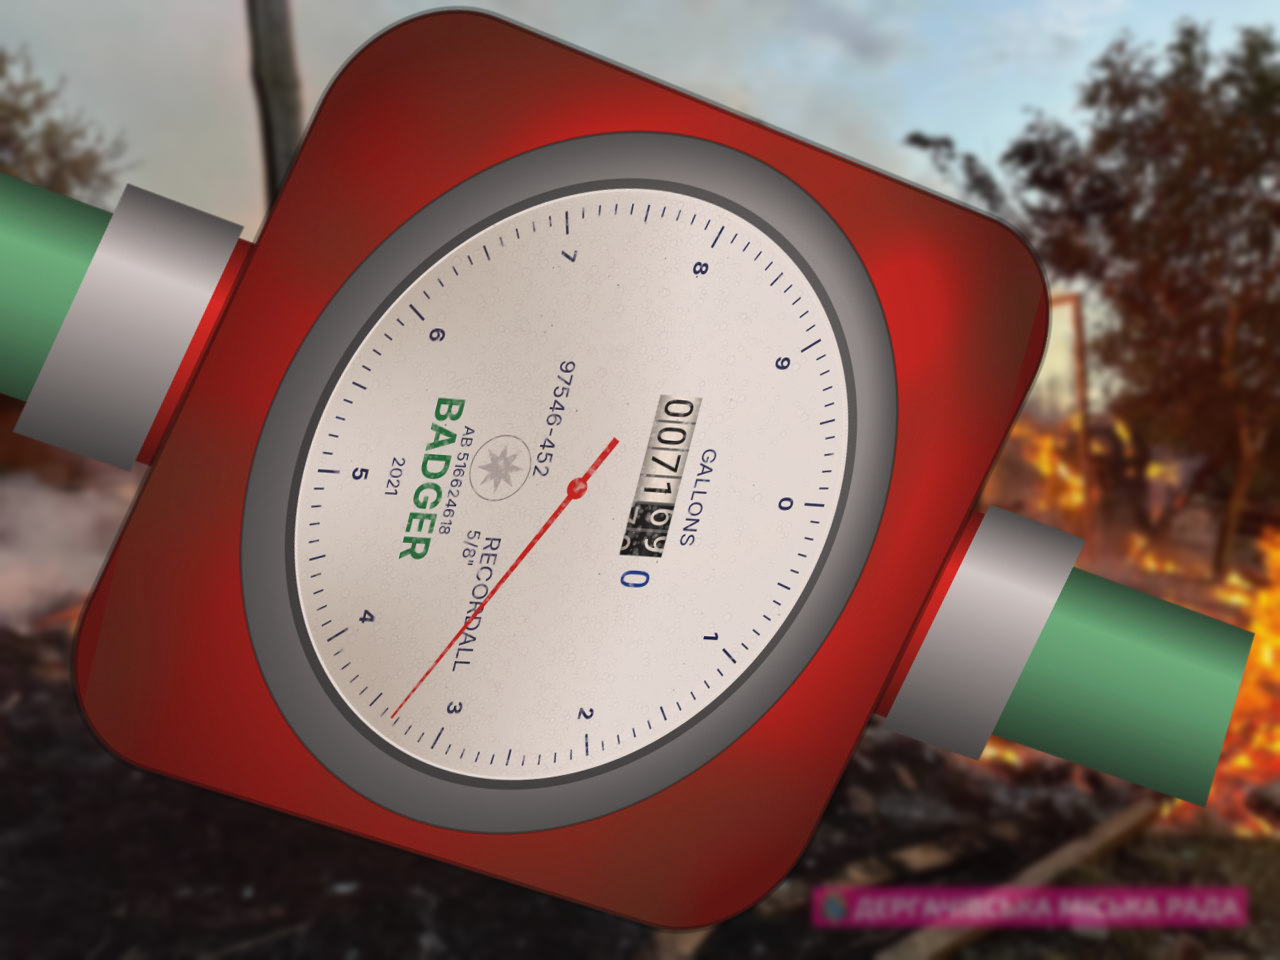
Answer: 71693.3 gal
